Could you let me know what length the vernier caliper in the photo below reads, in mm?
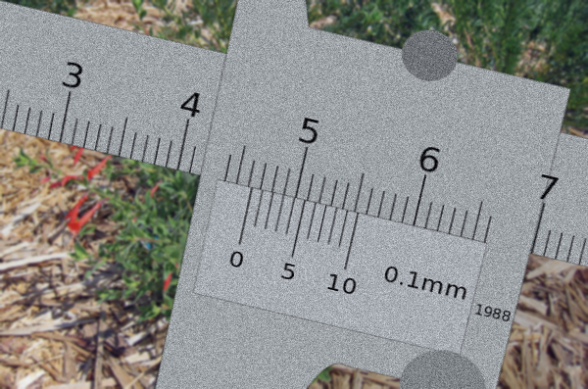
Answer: 46.3 mm
